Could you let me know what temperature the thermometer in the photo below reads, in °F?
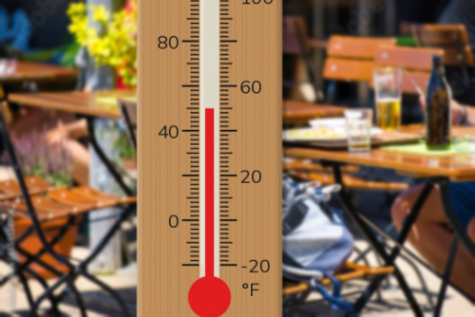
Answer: 50 °F
